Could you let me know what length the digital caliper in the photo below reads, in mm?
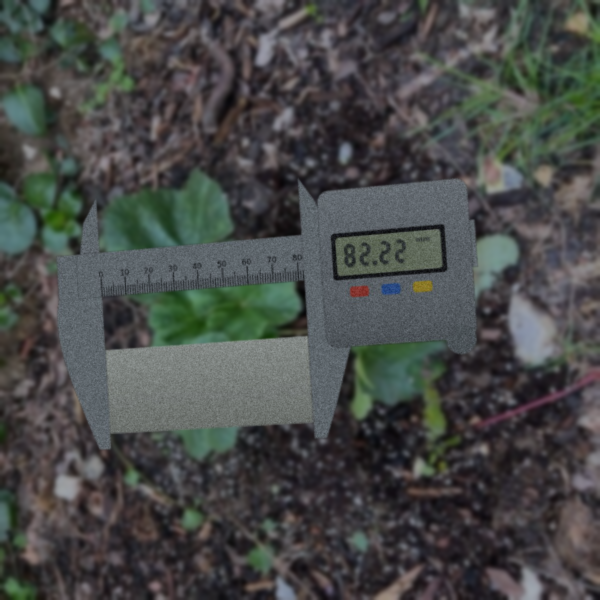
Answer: 82.22 mm
